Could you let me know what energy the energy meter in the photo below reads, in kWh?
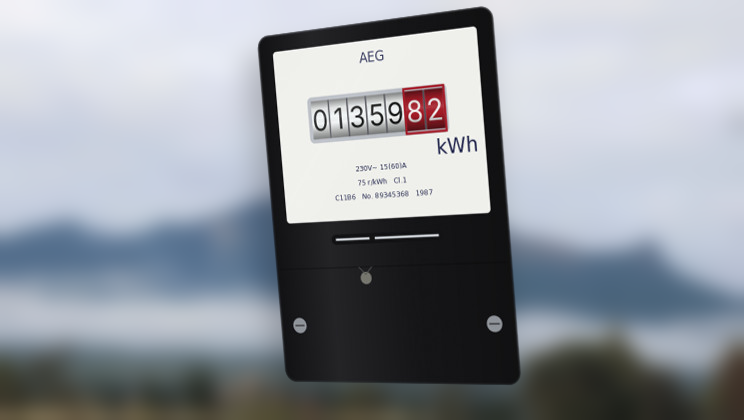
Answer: 1359.82 kWh
